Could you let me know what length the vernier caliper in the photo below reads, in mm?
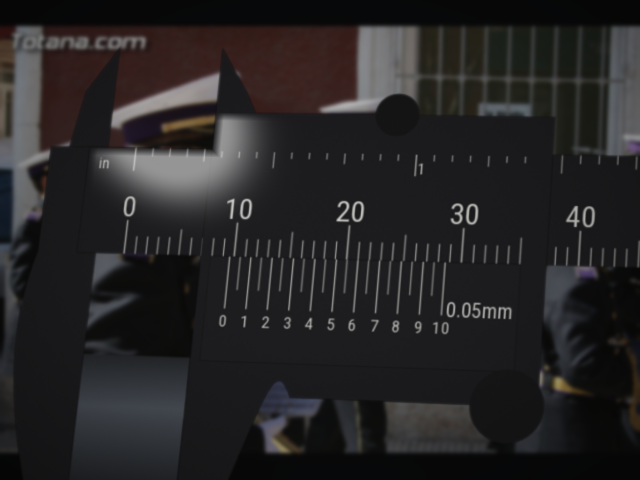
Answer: 9.6 mm
